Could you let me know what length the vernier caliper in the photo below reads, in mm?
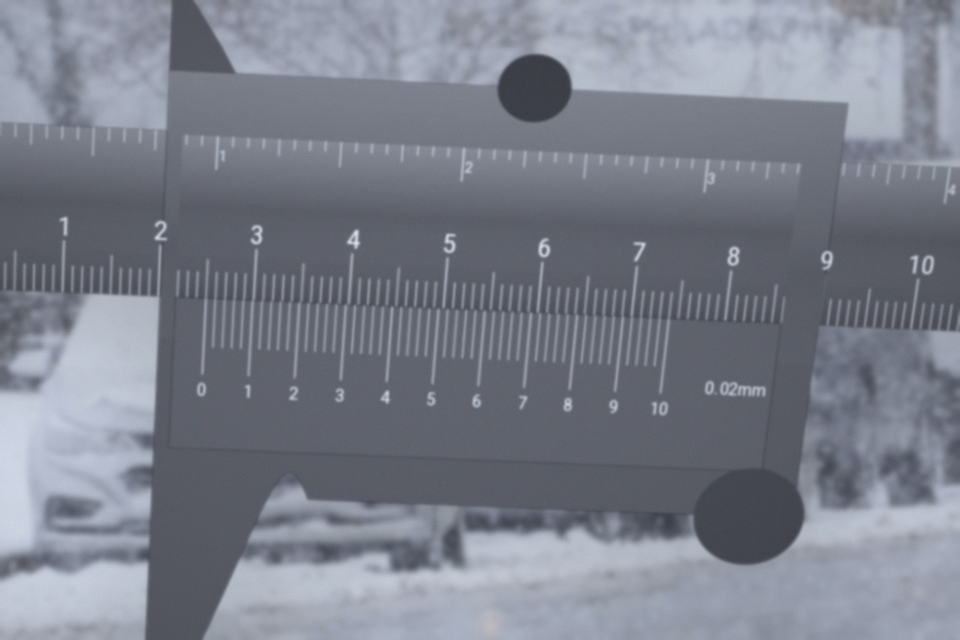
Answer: 25.0 mm
